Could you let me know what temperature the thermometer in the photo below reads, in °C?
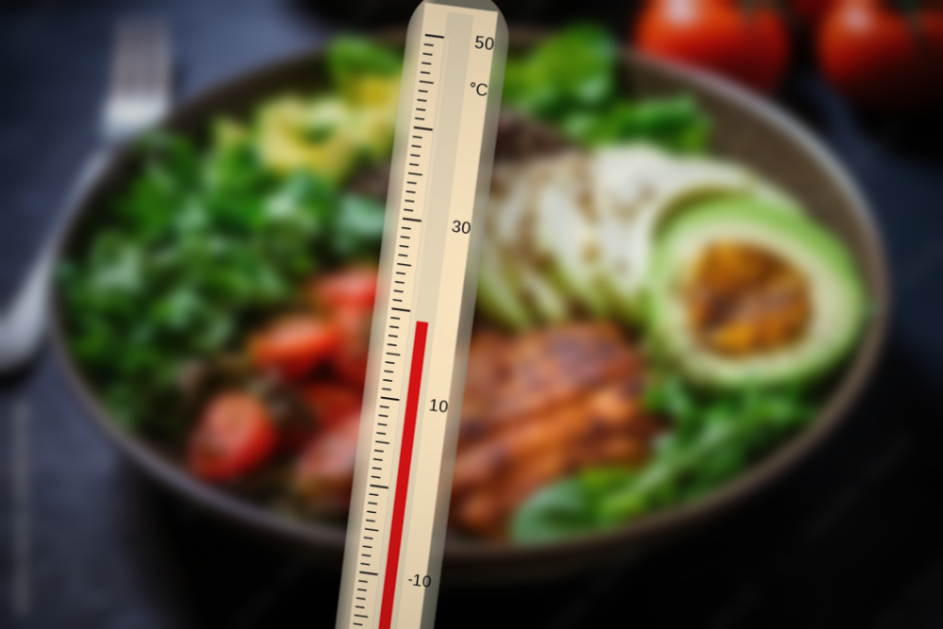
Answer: 19 °C
